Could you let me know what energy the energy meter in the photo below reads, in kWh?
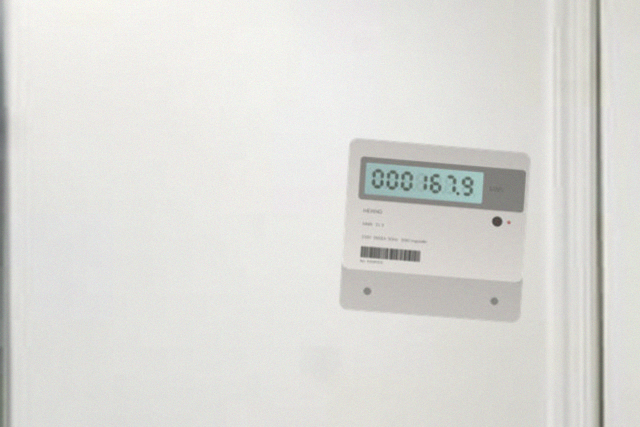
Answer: 167.9 kWh
